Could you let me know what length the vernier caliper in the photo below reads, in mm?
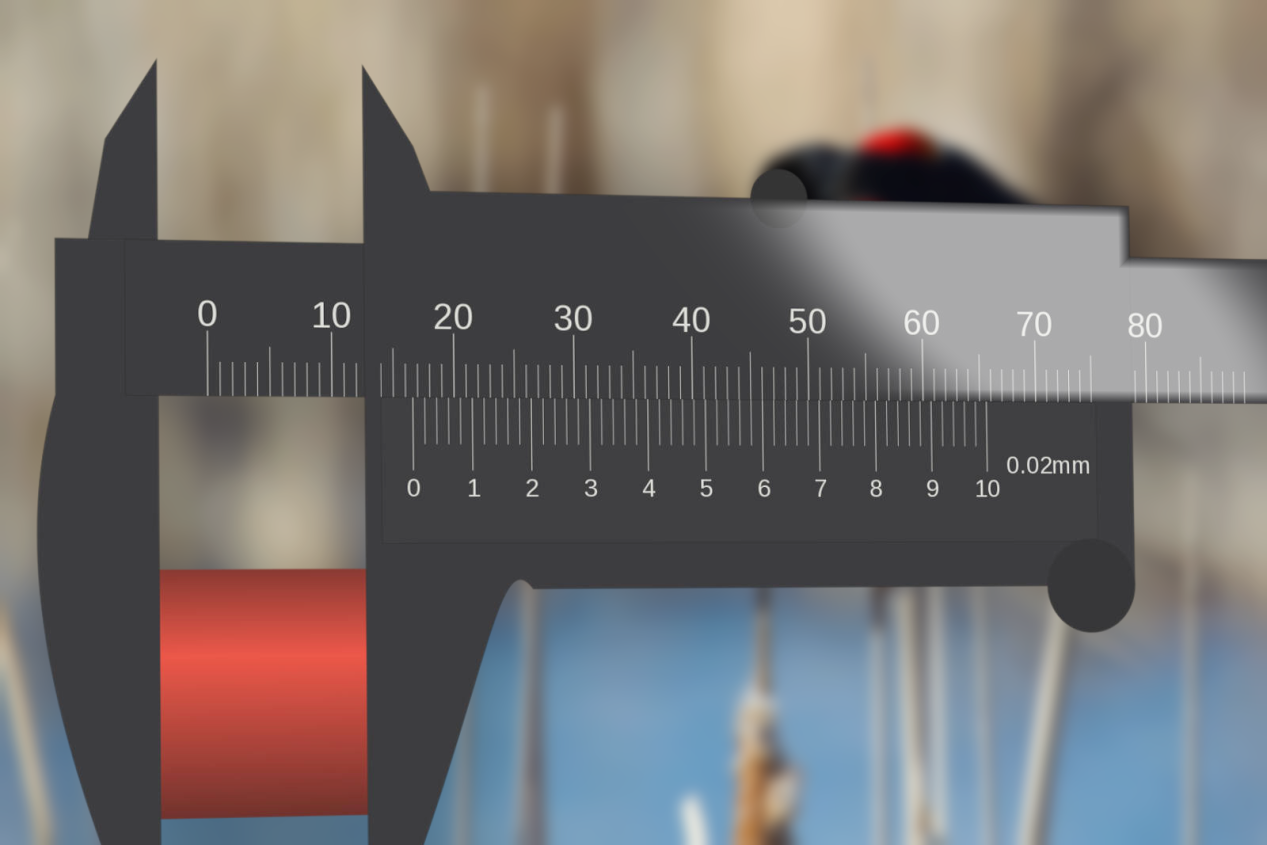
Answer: 16.6 mm
